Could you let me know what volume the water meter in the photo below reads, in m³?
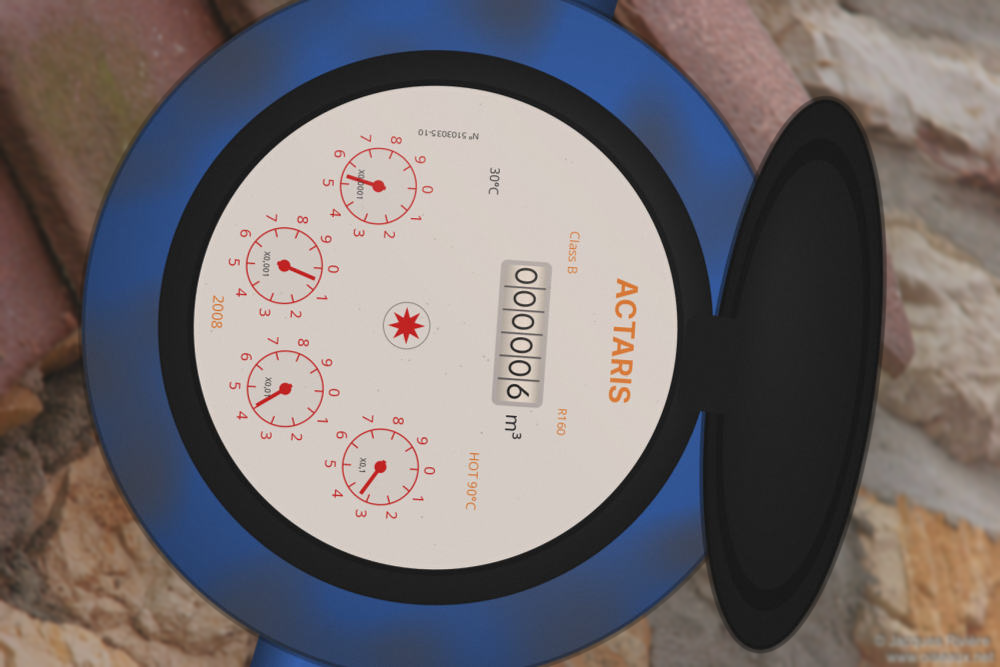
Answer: 6.3405 m³
